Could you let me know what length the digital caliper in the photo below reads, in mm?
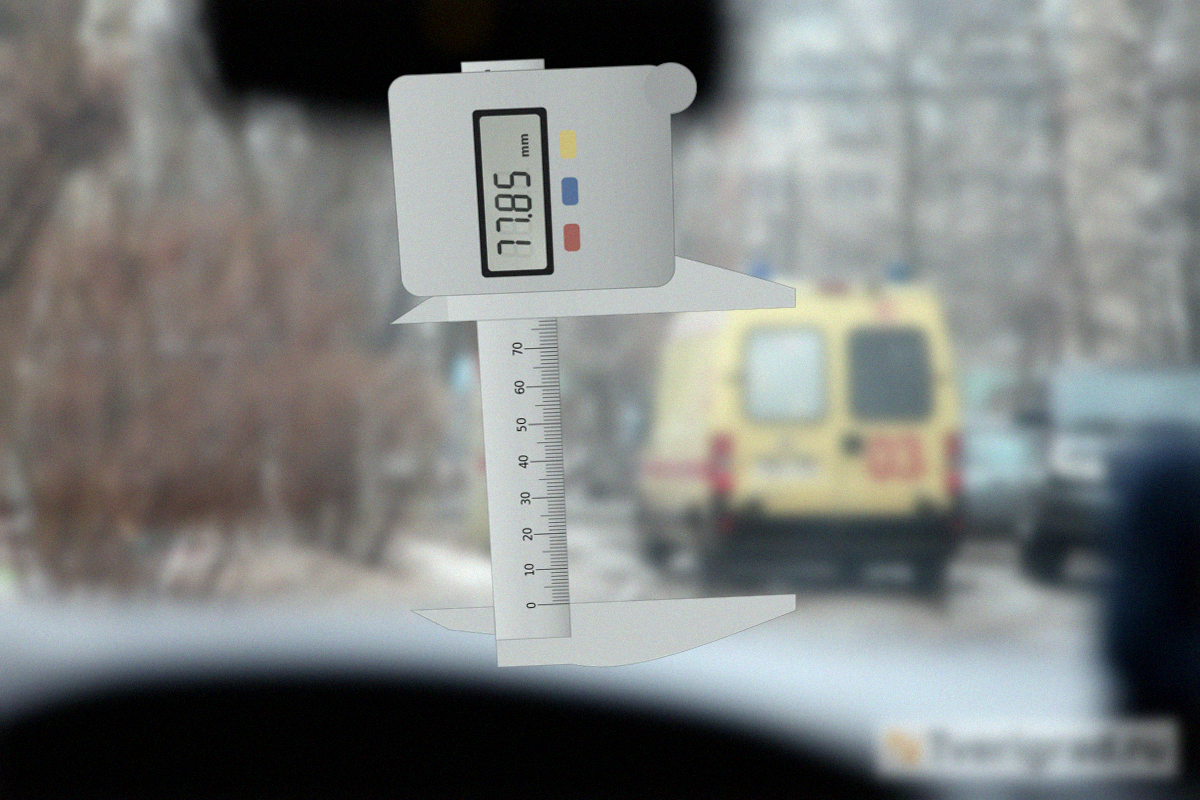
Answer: 77.85 mm
